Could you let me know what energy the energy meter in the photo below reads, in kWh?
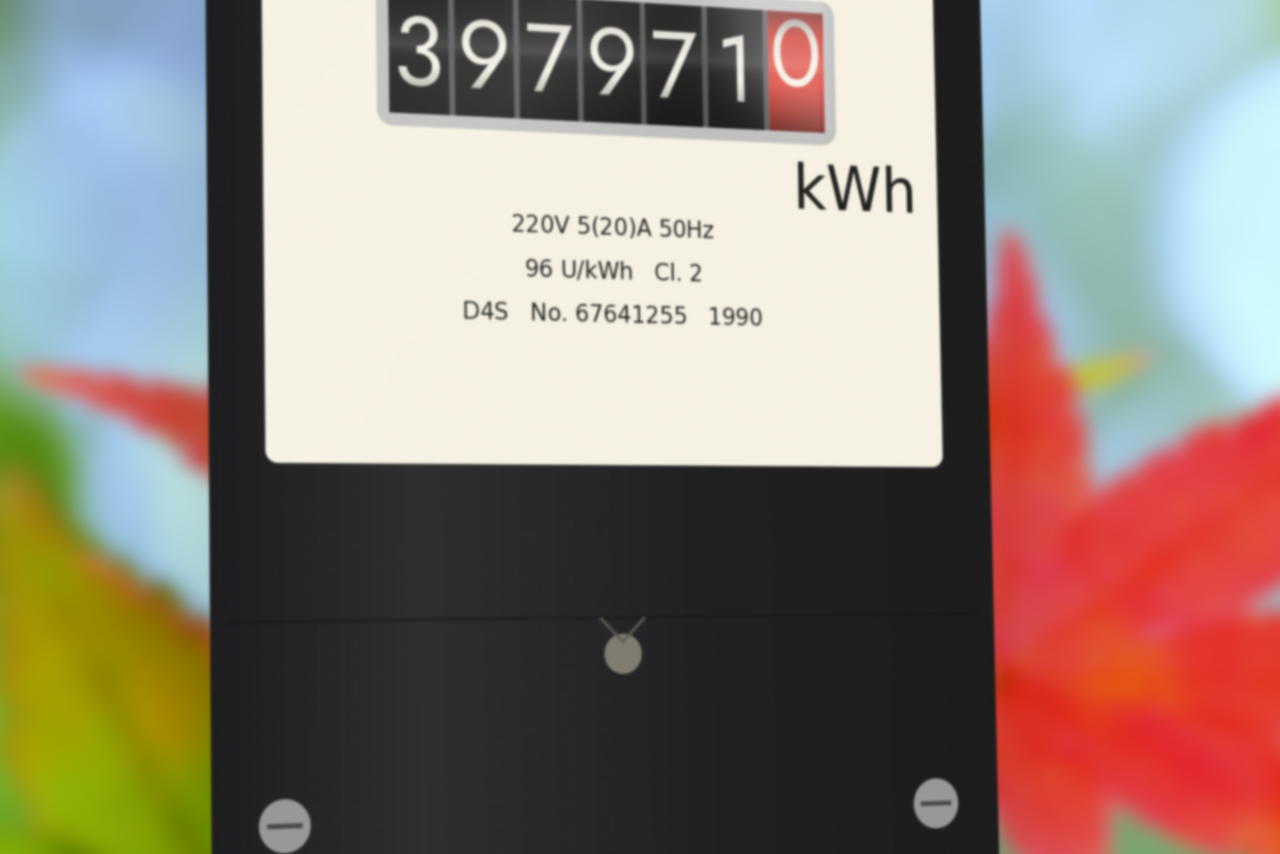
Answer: 397971.0 kWh
